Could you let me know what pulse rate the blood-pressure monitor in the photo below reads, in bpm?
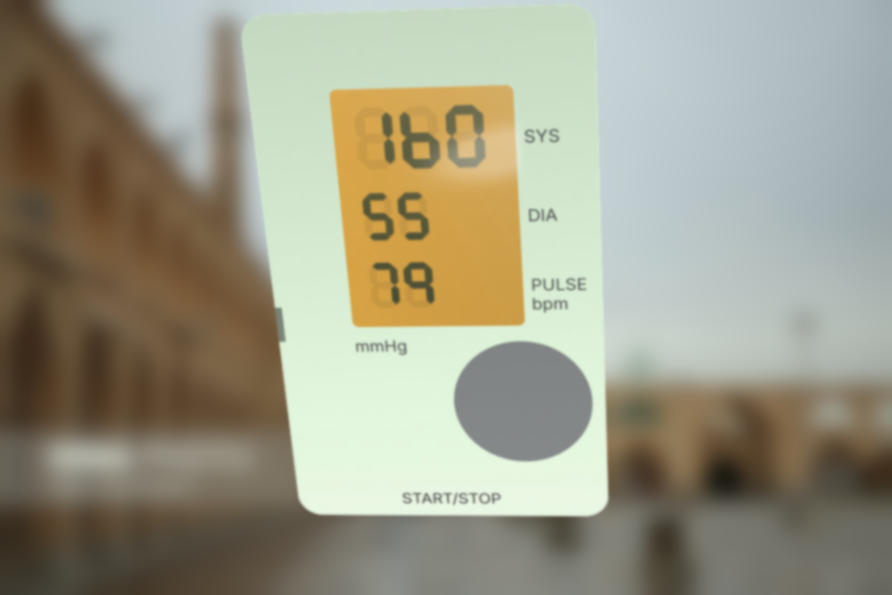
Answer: 79 bpm
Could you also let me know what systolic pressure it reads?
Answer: 160 mmHg
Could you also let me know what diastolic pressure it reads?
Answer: 55 mmHg
